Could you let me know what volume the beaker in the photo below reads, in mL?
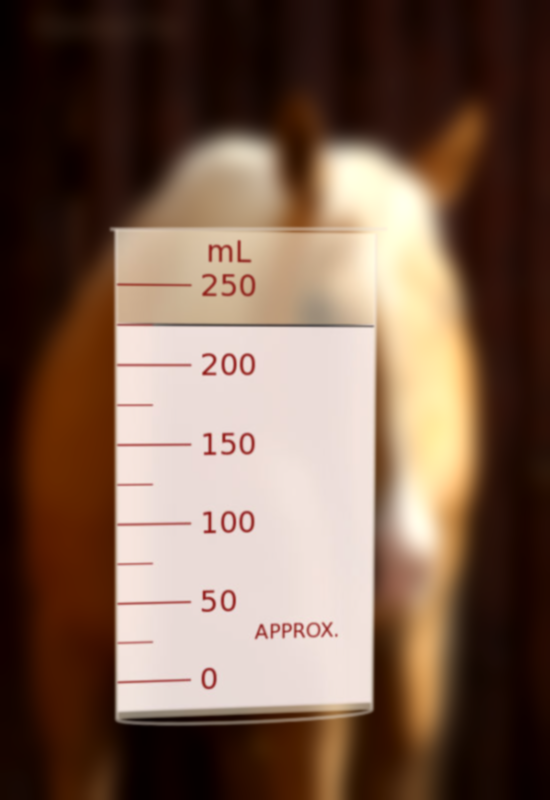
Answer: 225 mL
